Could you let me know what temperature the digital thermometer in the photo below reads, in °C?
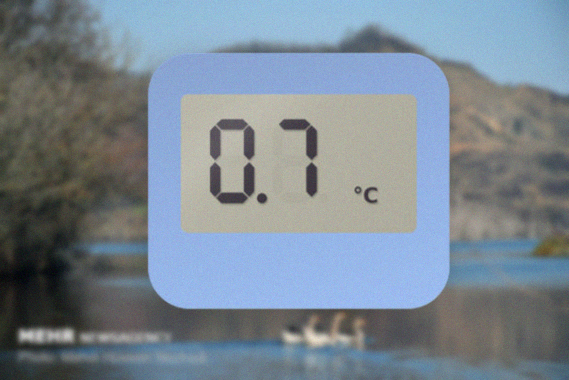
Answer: 0.7 °C
